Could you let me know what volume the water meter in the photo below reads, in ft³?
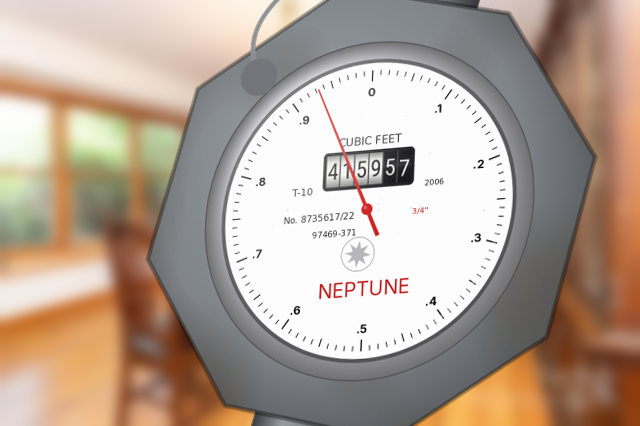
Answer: 415956.93 ft³
